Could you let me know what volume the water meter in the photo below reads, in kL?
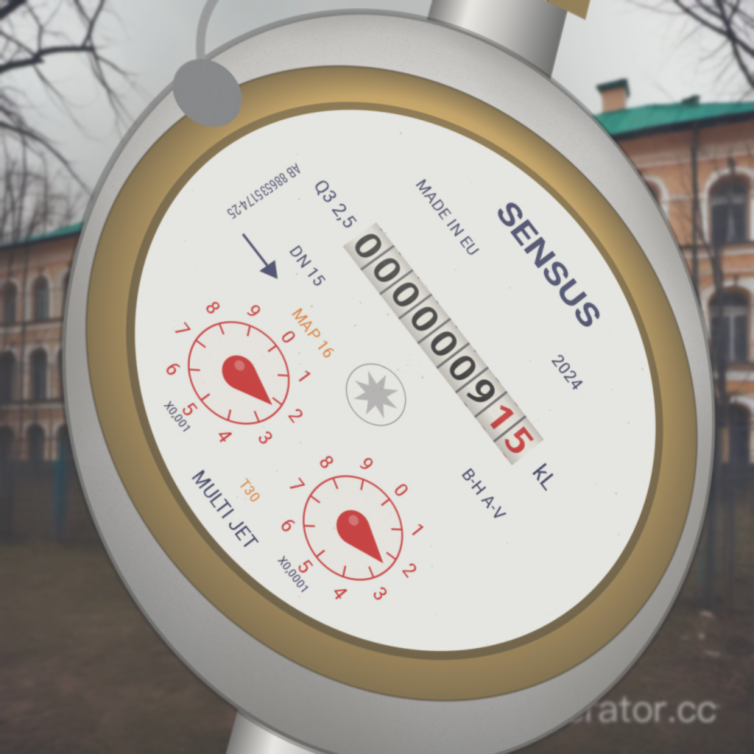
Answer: 9.1522 kL
